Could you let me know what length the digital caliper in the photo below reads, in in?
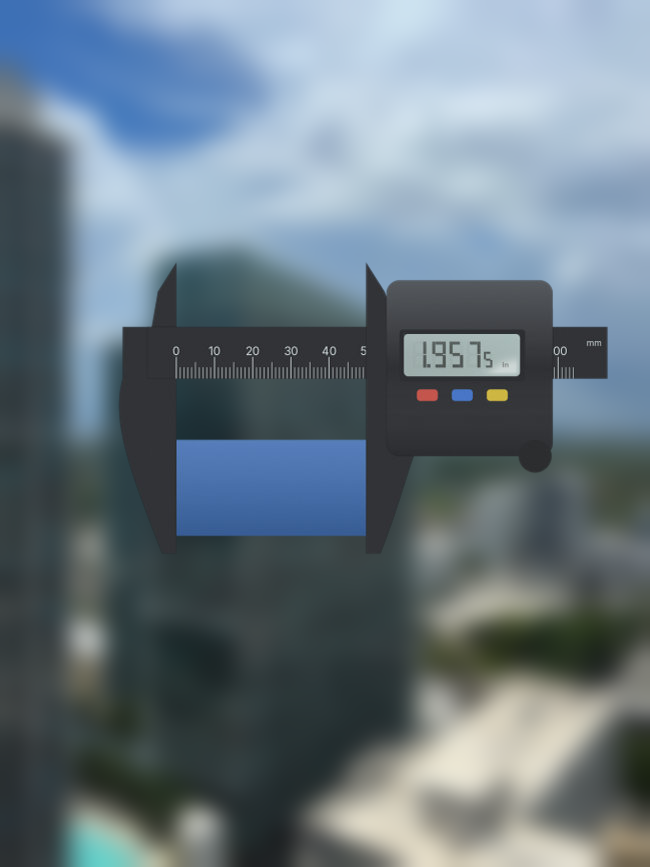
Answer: 1.9575 in
